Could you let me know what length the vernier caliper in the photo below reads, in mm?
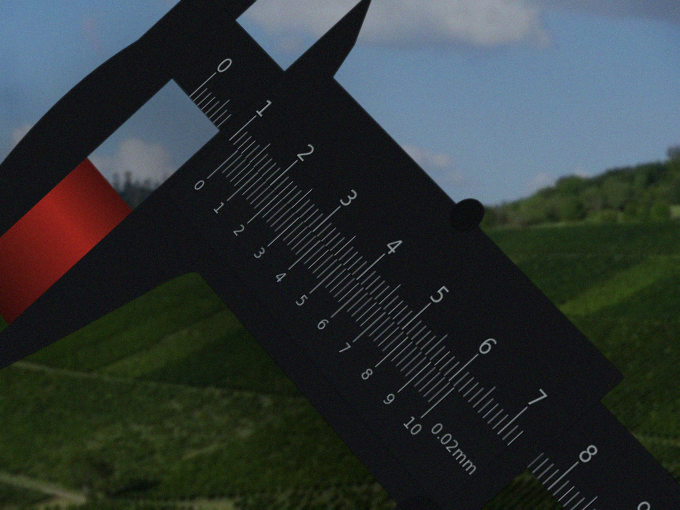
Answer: 12.2 mm
